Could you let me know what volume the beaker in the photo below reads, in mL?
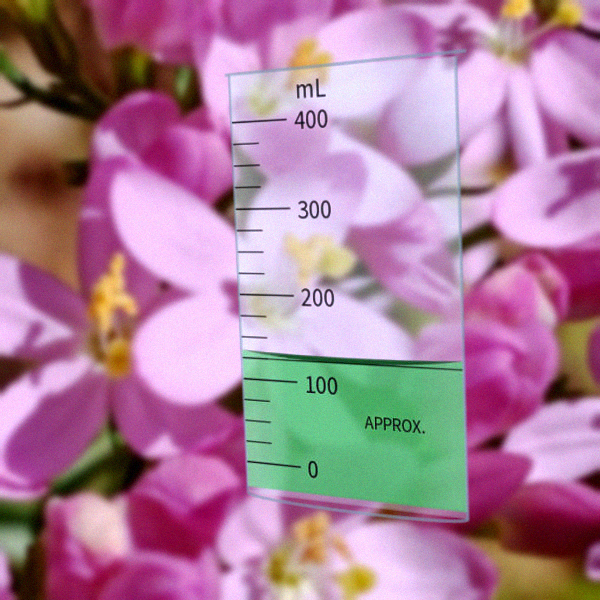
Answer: 125 mL
